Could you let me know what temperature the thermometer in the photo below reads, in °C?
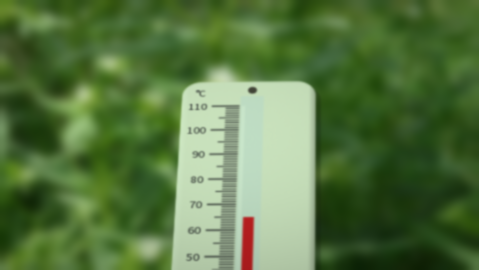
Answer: 65 °C
